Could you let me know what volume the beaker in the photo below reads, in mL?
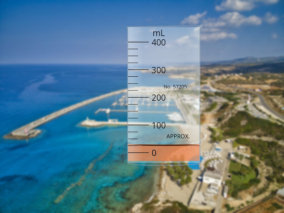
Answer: 25 mL
